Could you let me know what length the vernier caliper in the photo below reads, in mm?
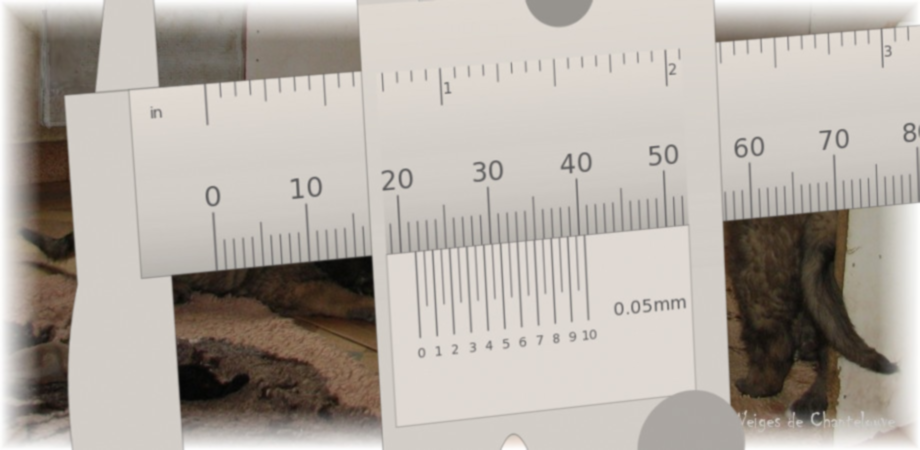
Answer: 21.6 mm
